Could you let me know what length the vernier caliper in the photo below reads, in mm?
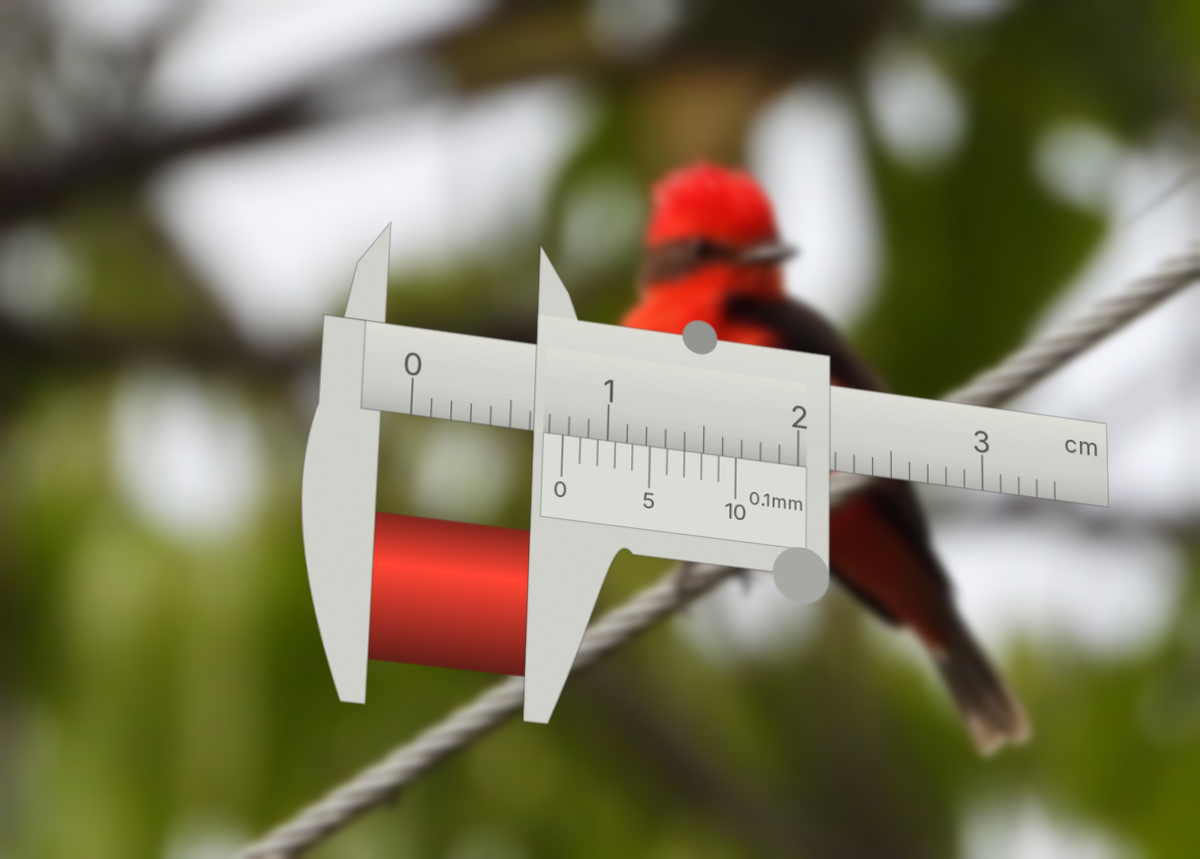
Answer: 7.7 mm
